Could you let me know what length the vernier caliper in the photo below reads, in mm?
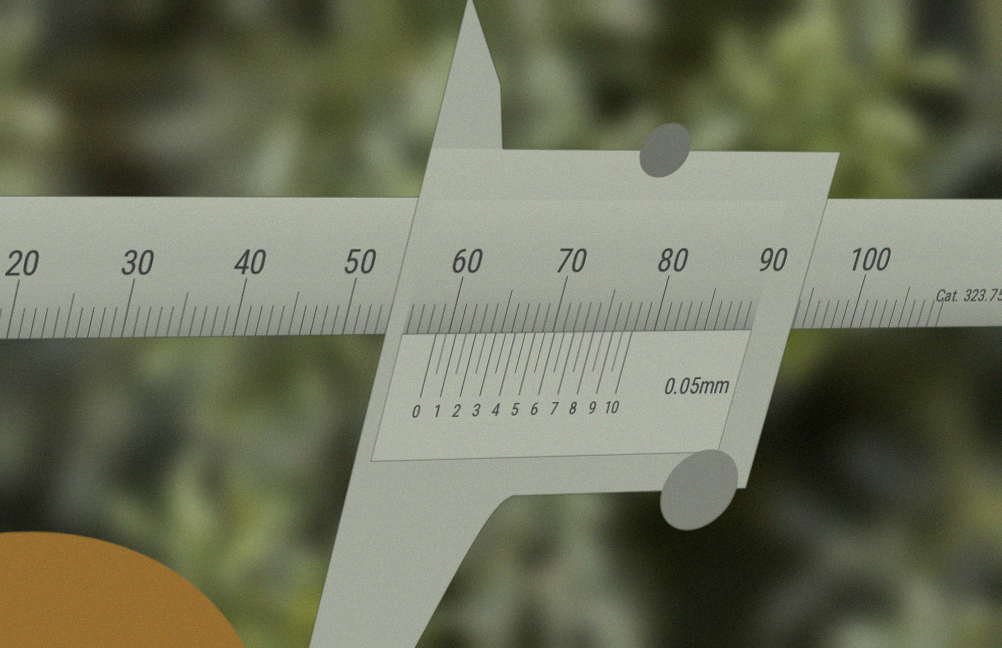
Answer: 58.8 mm
